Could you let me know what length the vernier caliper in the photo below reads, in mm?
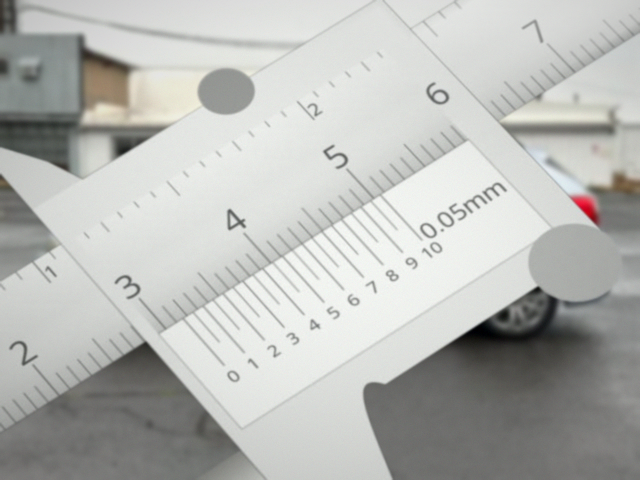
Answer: 31.6 mm
